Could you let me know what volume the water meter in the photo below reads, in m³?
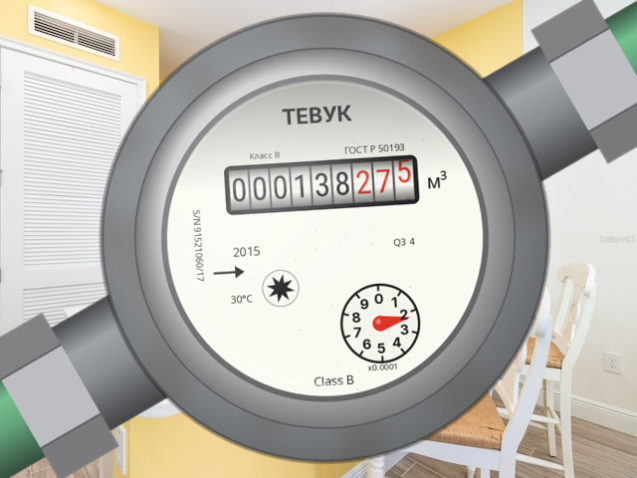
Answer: 138.2752 m³
